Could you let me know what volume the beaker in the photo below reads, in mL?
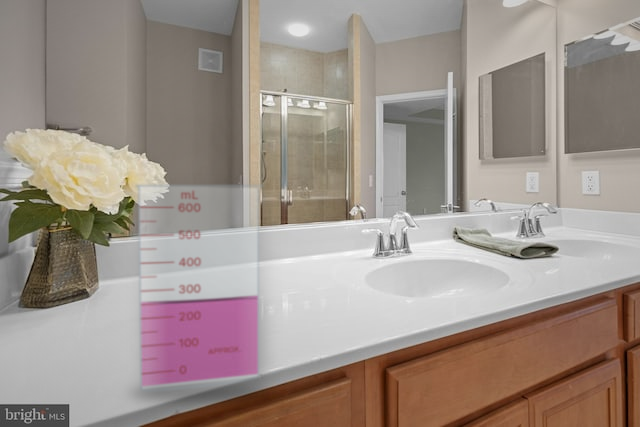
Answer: 250 mL
